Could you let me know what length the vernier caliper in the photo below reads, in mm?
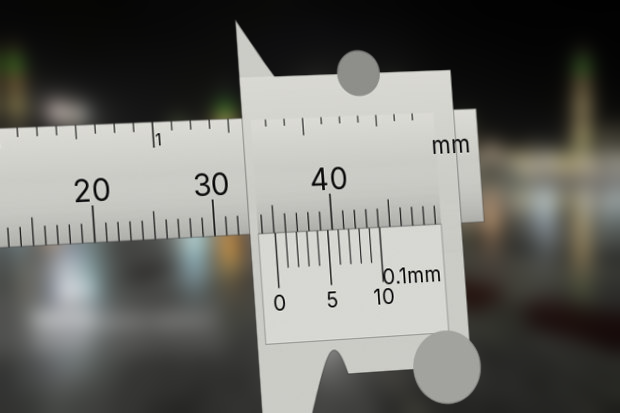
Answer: 35.1 mm
